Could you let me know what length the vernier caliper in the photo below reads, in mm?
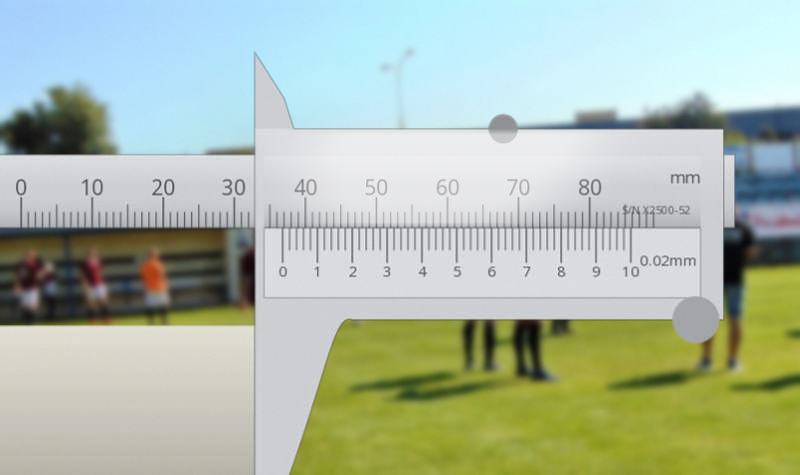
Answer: 36.8 mm
